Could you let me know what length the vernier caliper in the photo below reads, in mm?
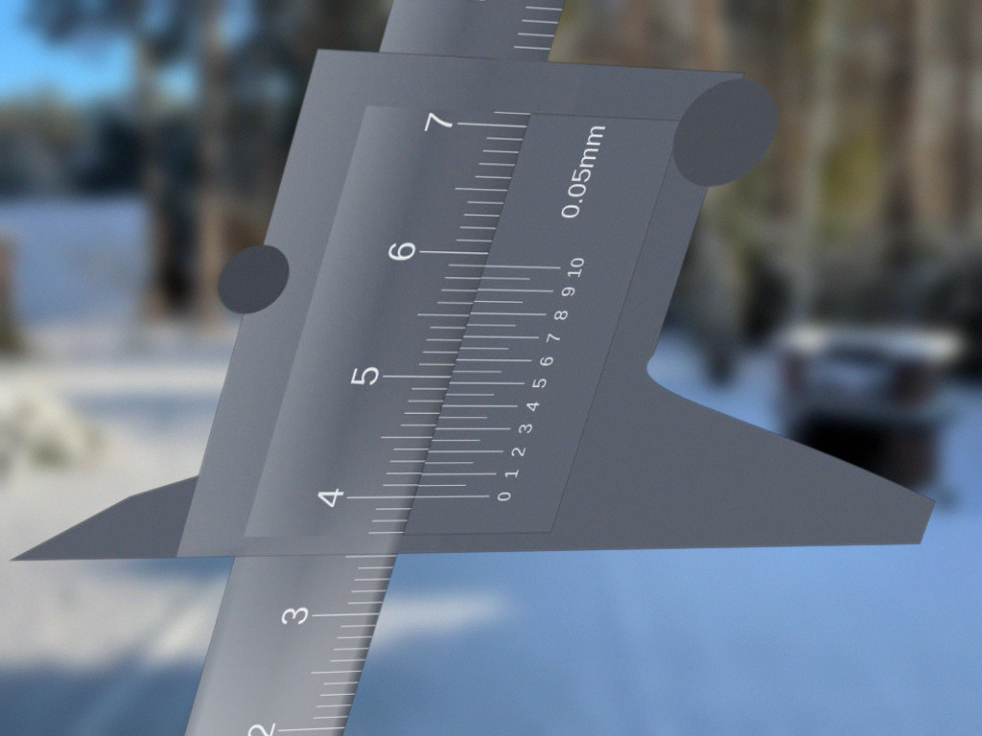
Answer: 40.0 mm
